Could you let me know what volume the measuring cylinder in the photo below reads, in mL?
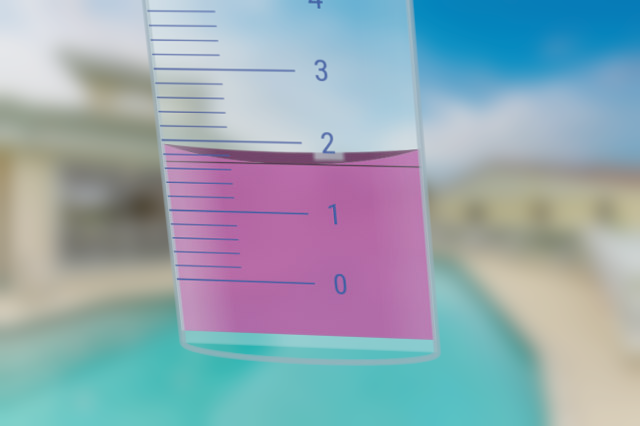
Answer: 1.7 mL
